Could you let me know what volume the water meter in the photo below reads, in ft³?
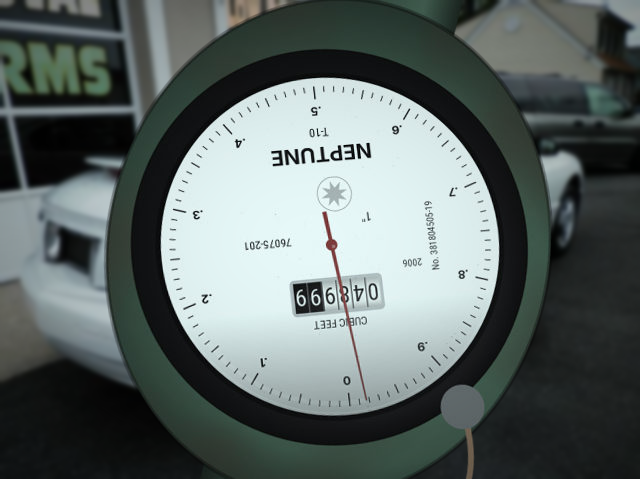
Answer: 48998.98 ft³
